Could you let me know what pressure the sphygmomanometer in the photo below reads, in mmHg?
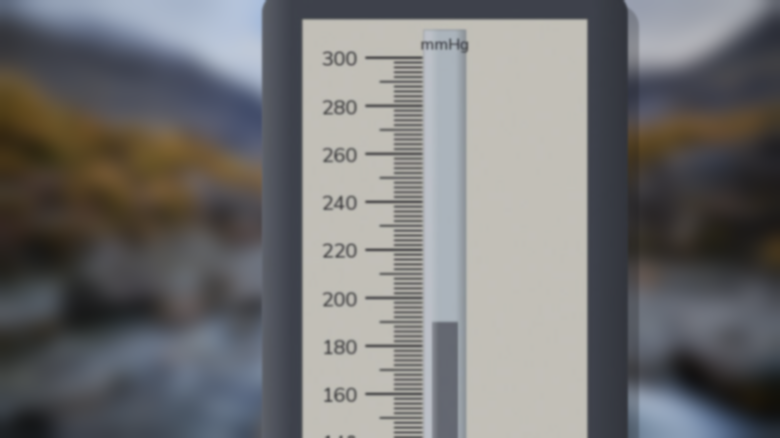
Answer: 190 mmHg
